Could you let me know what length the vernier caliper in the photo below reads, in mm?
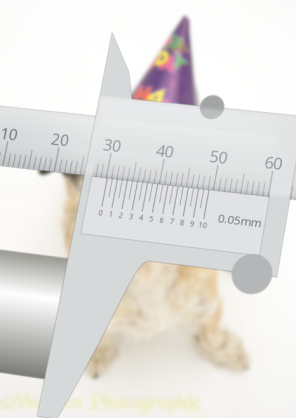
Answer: 30.2 mm
